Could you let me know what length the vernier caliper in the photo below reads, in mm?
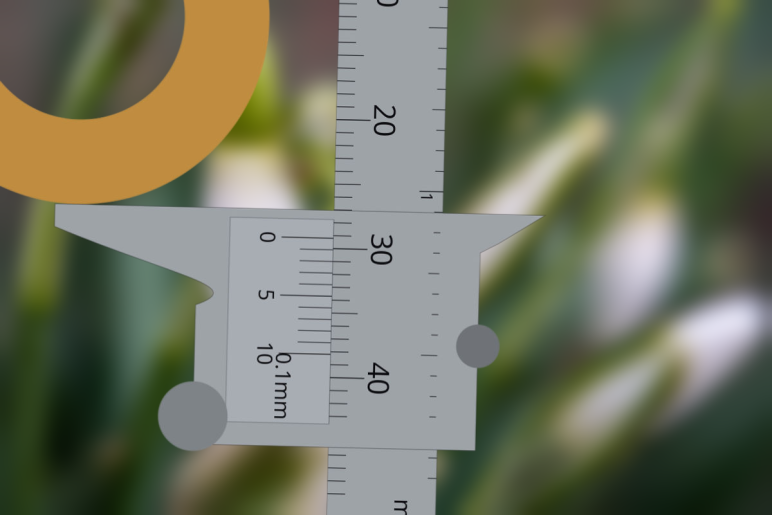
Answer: 29.2 mm
